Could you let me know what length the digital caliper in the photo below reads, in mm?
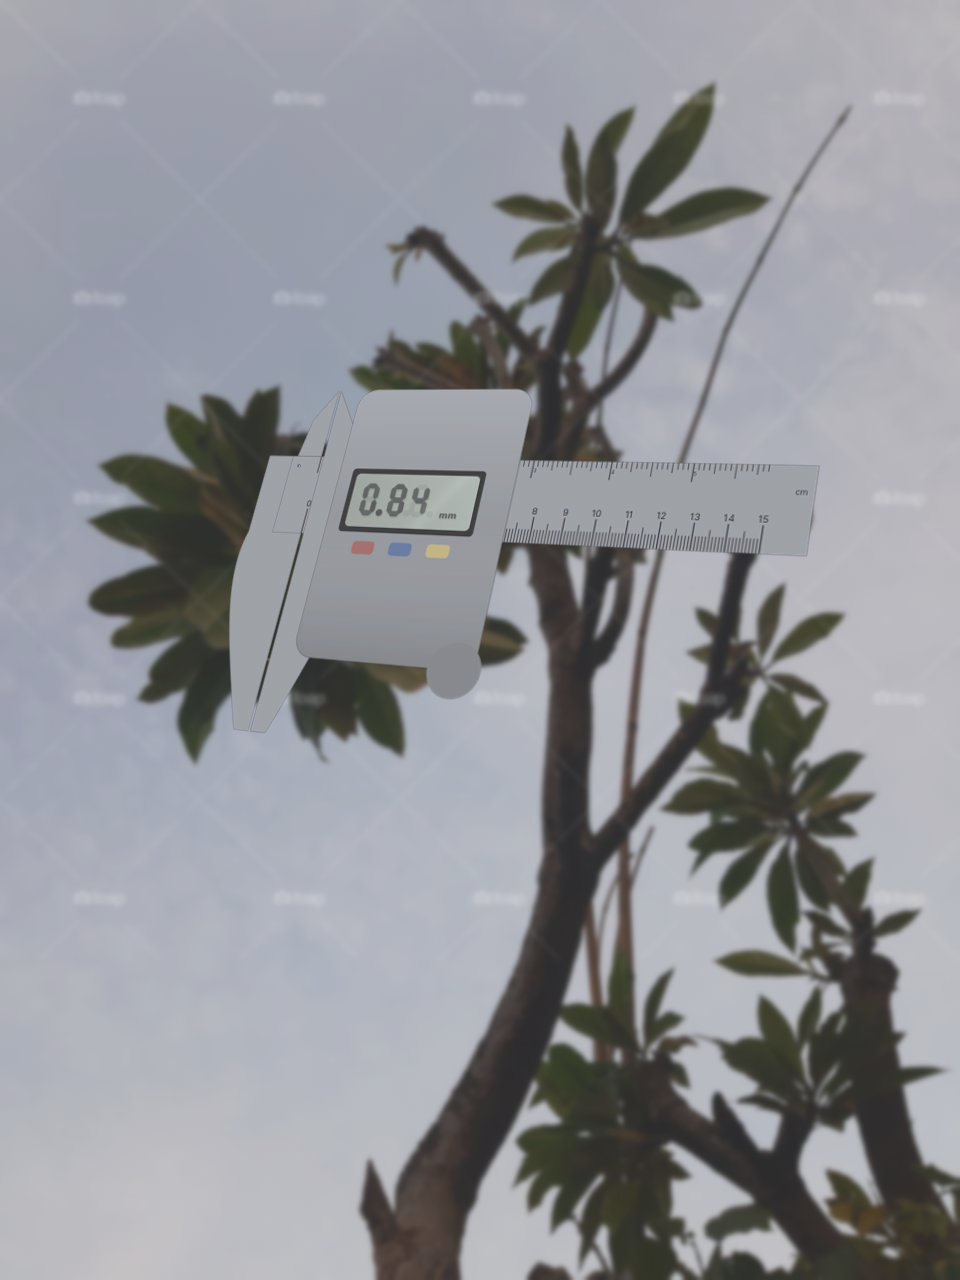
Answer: 0.84 mm
